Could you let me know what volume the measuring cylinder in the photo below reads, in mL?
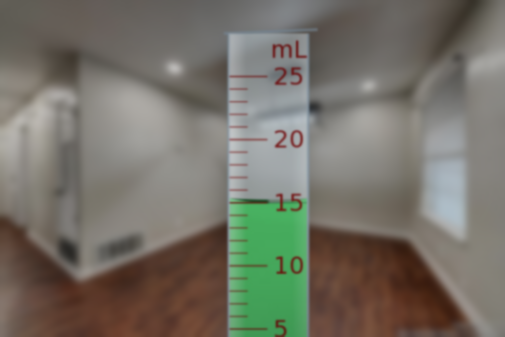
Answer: 15 mL
